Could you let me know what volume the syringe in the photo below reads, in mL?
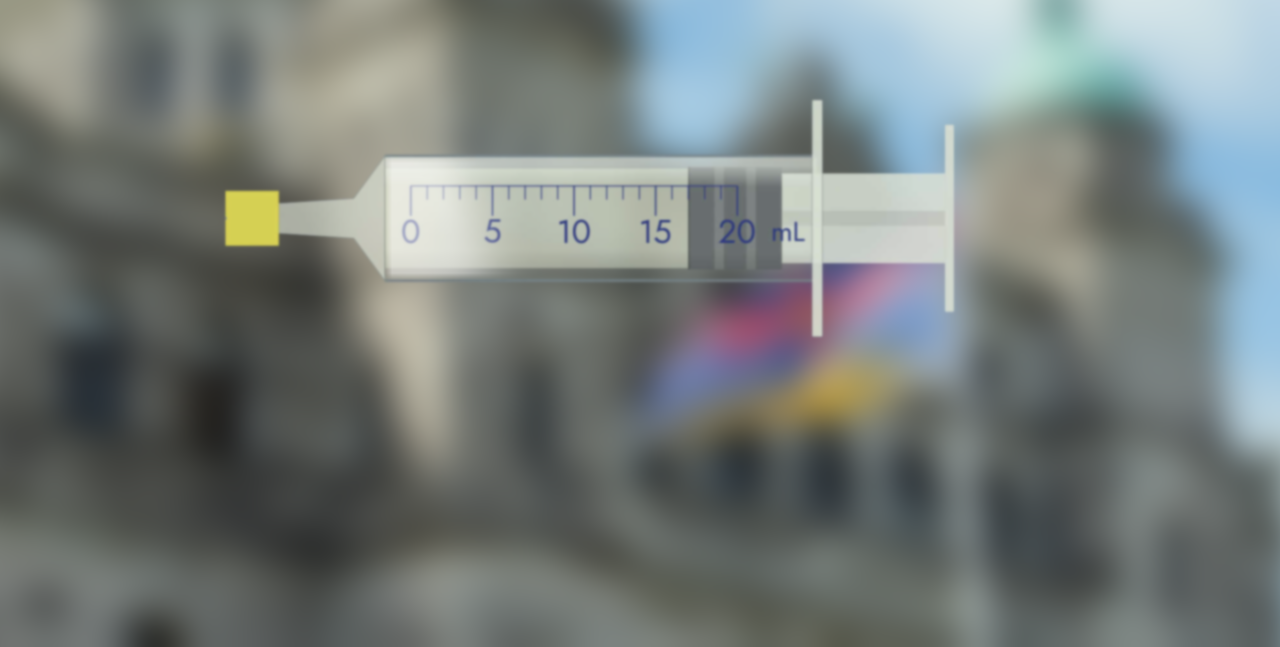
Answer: 17 mL
